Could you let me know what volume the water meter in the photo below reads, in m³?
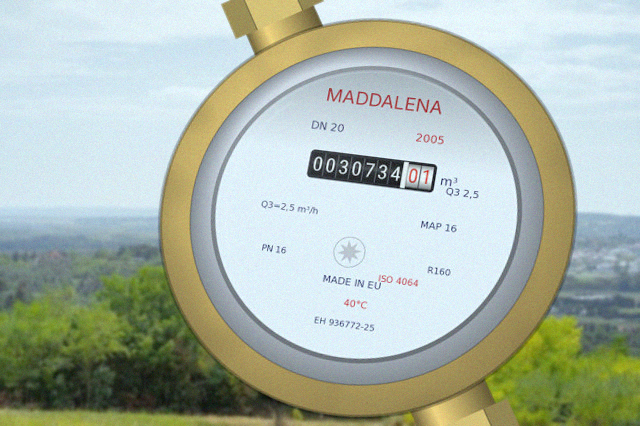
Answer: 30734.01 m³
